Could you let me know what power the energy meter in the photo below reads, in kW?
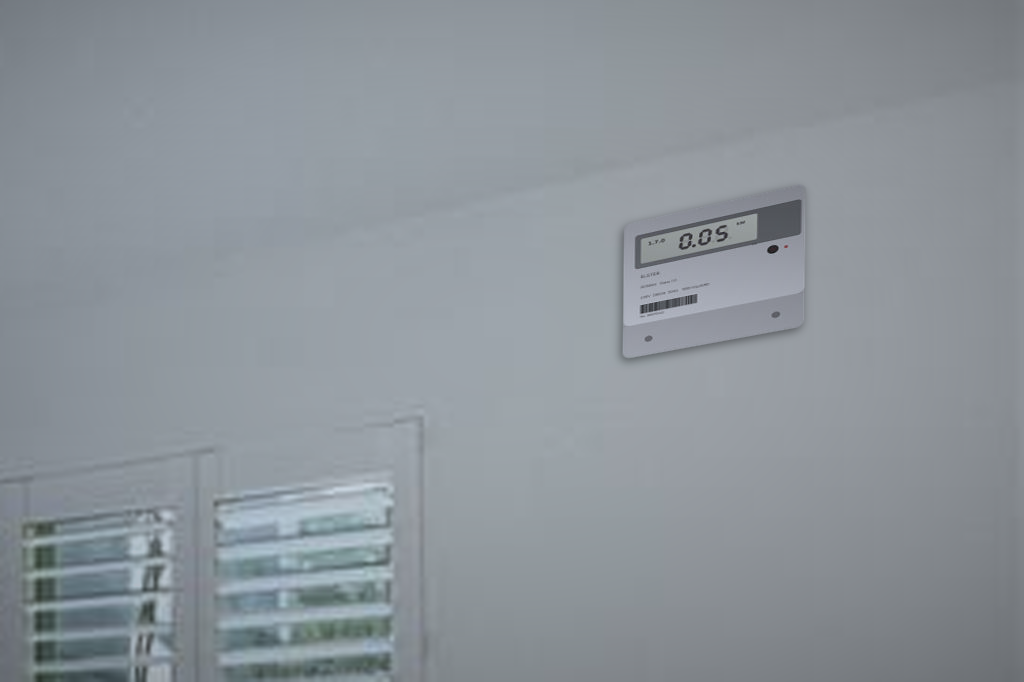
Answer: 0.05 kW
